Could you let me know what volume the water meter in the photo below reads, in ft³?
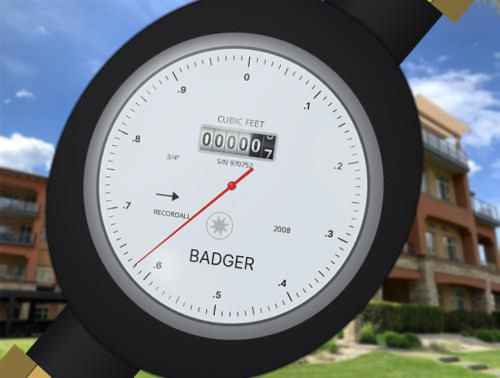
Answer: 6.62 ft³
